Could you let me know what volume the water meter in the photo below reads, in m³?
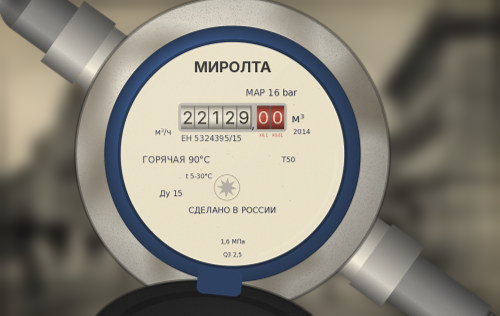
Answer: 22129.00 m³
